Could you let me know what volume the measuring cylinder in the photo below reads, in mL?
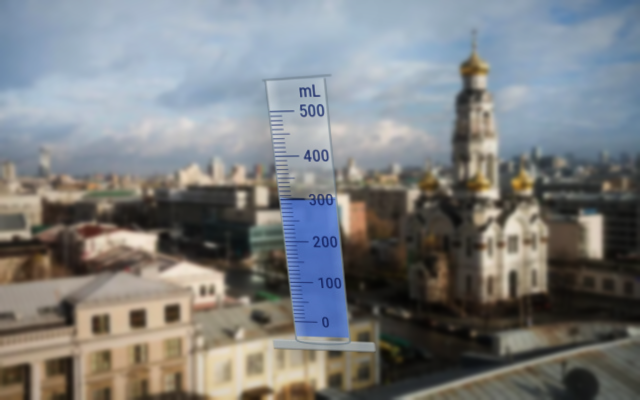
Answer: 300 mL
